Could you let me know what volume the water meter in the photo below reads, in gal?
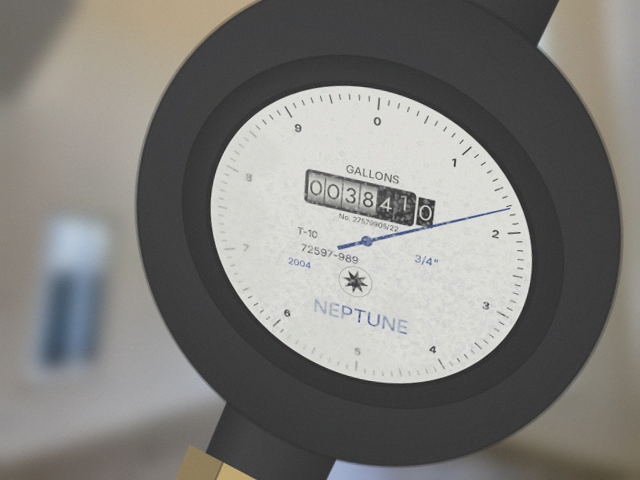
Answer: 38411.7 gal
